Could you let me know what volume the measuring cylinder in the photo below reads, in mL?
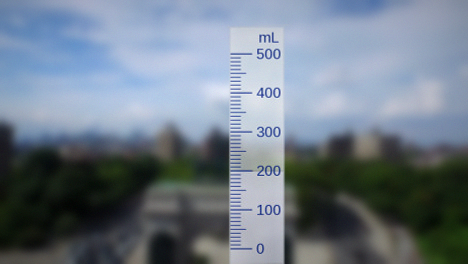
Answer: 200 mL
